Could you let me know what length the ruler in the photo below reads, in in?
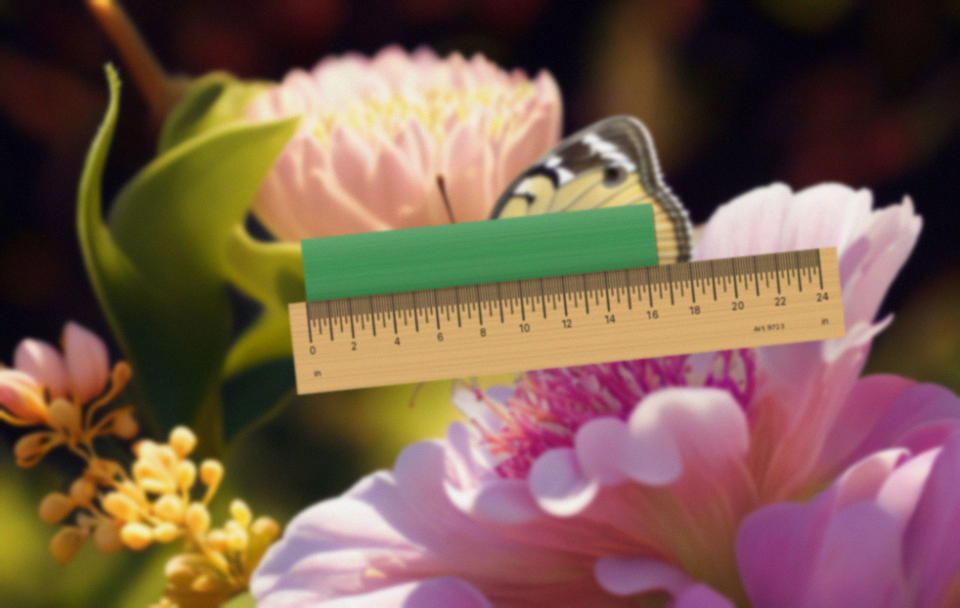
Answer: 16.5 in
